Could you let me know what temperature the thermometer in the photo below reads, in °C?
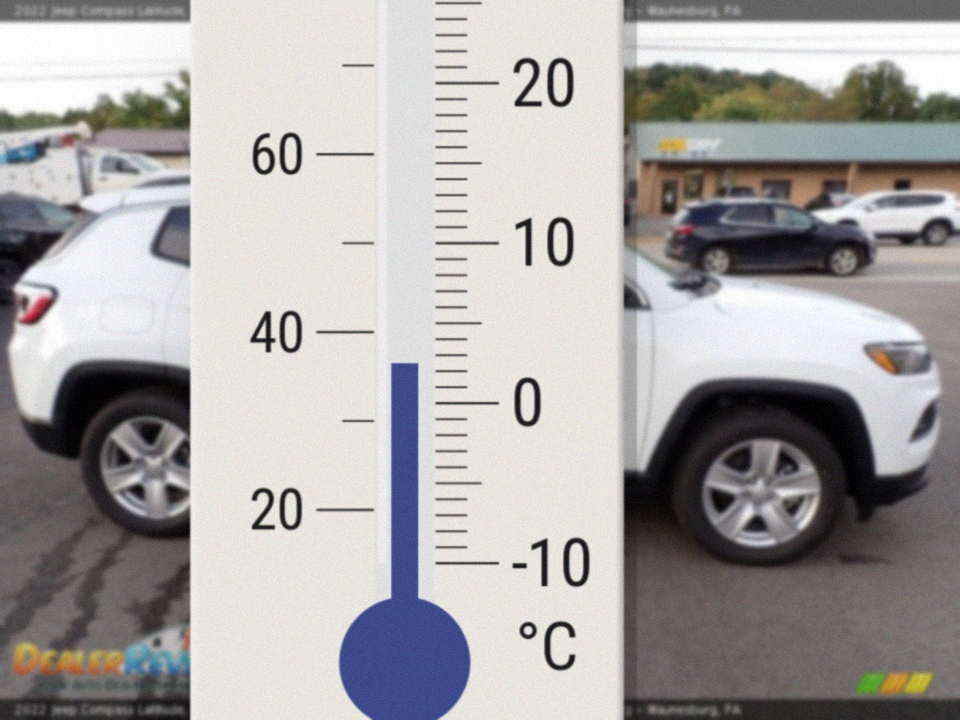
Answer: 2.5 °C
